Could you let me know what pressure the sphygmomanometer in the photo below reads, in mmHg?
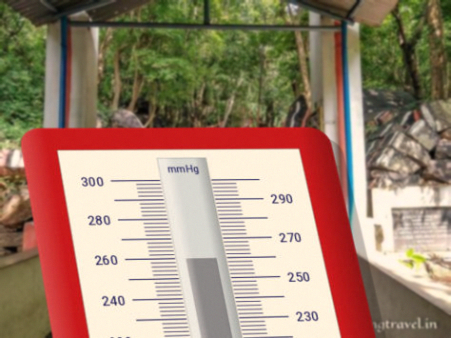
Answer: 260 mmHg
